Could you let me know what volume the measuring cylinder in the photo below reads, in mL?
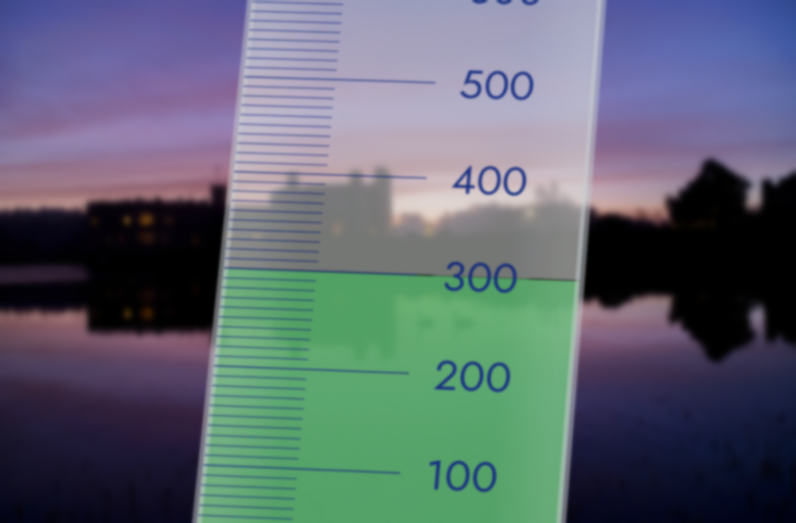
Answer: 300 mL
